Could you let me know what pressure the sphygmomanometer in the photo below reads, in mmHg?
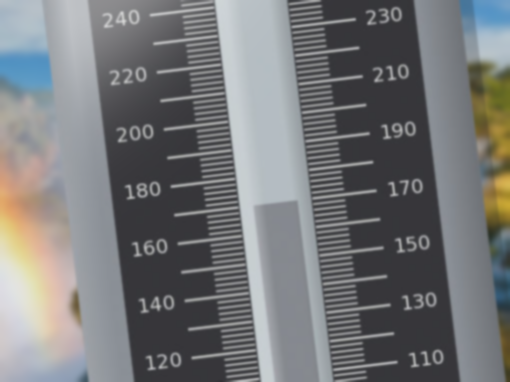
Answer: 170 mmHg
